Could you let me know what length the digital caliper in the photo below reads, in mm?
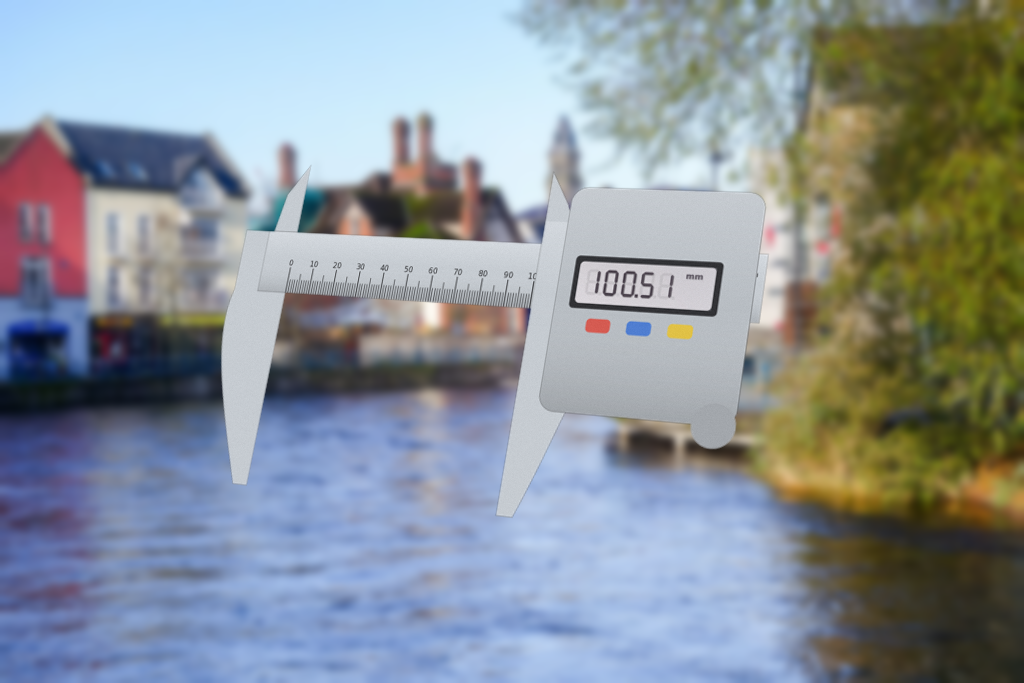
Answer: 100.51 mm
